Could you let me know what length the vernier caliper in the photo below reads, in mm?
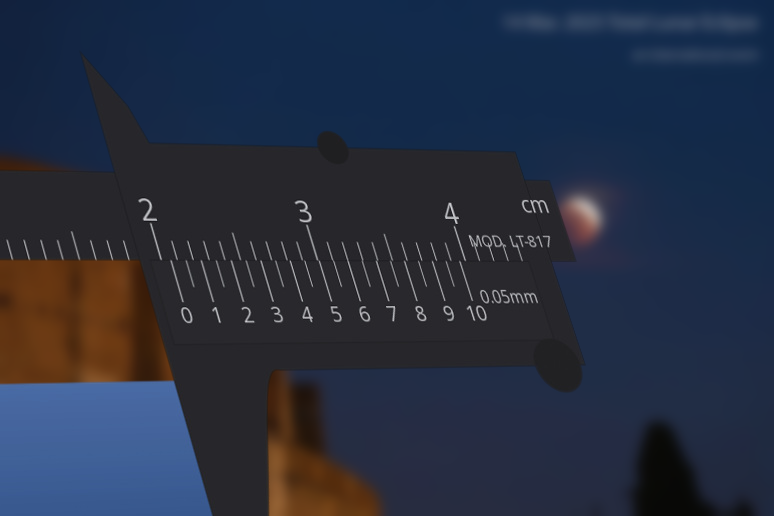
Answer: 20.6 mm
